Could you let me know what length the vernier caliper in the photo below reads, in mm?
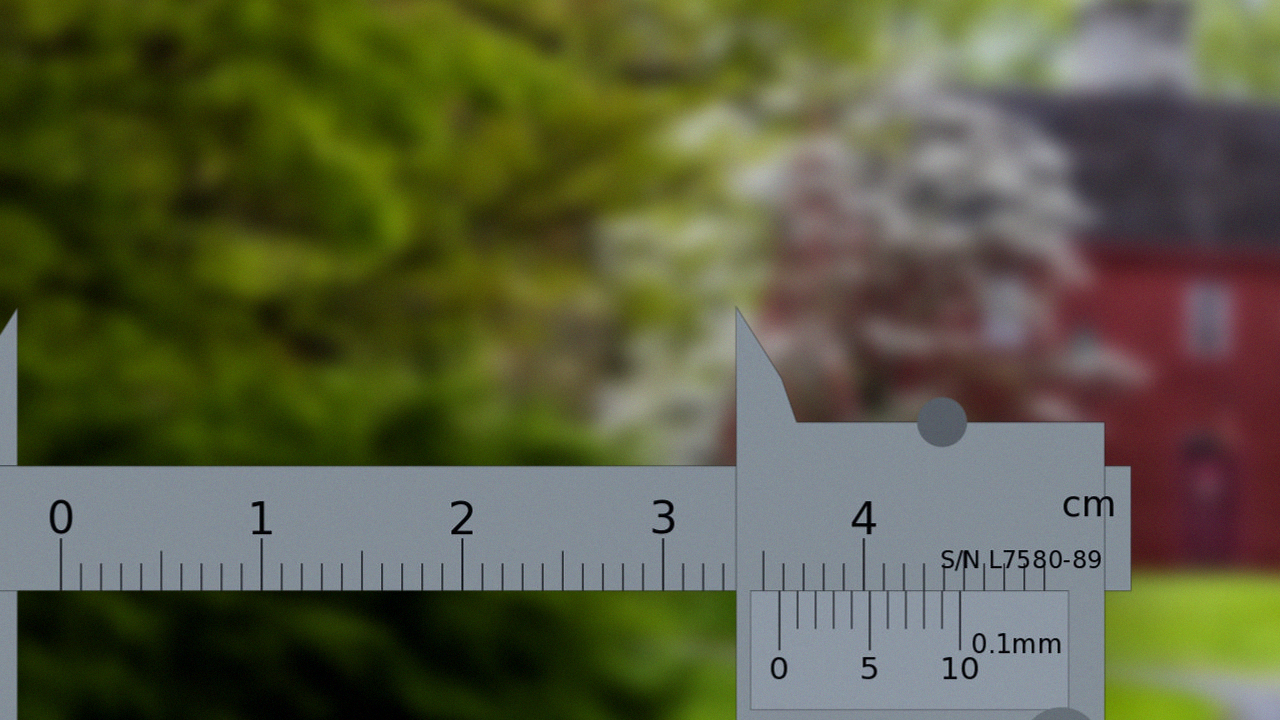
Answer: 35.8 mm
